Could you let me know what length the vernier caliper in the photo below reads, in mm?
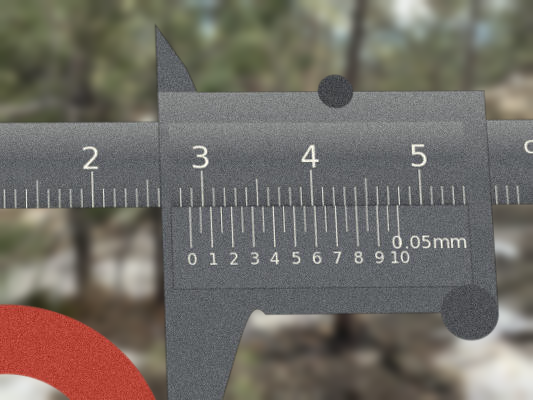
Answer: 28.8 mm
